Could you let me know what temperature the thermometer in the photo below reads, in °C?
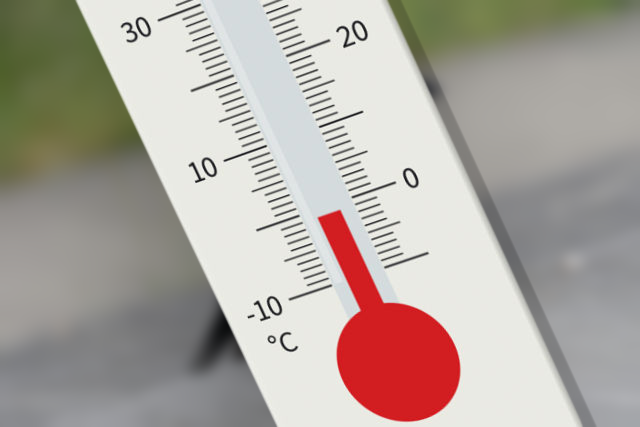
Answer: -1 °C
